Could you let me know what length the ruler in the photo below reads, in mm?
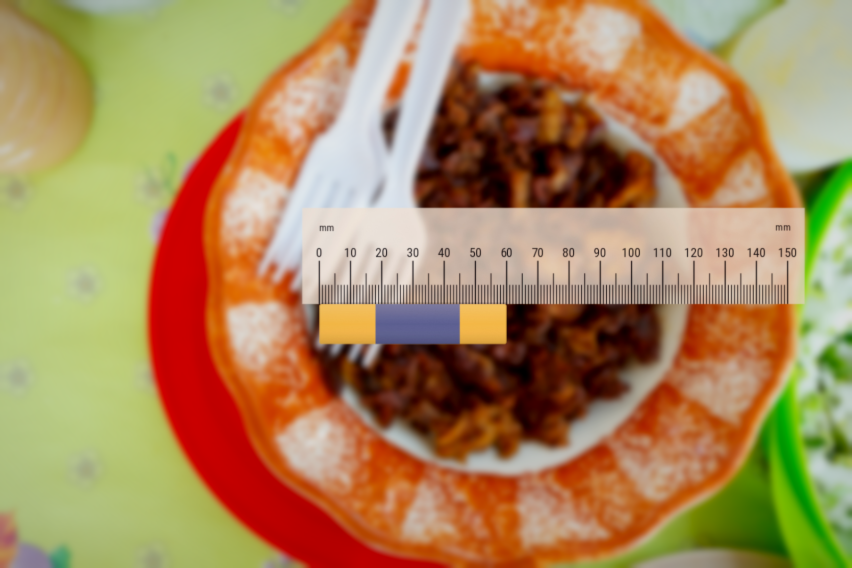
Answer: 60 mm
